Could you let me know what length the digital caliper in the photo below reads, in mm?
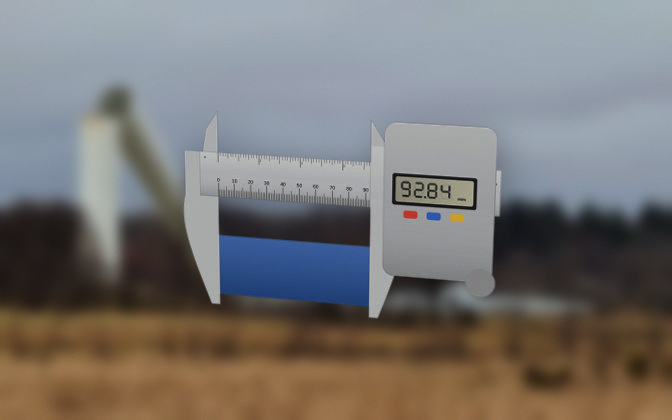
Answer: 92.84 mm
